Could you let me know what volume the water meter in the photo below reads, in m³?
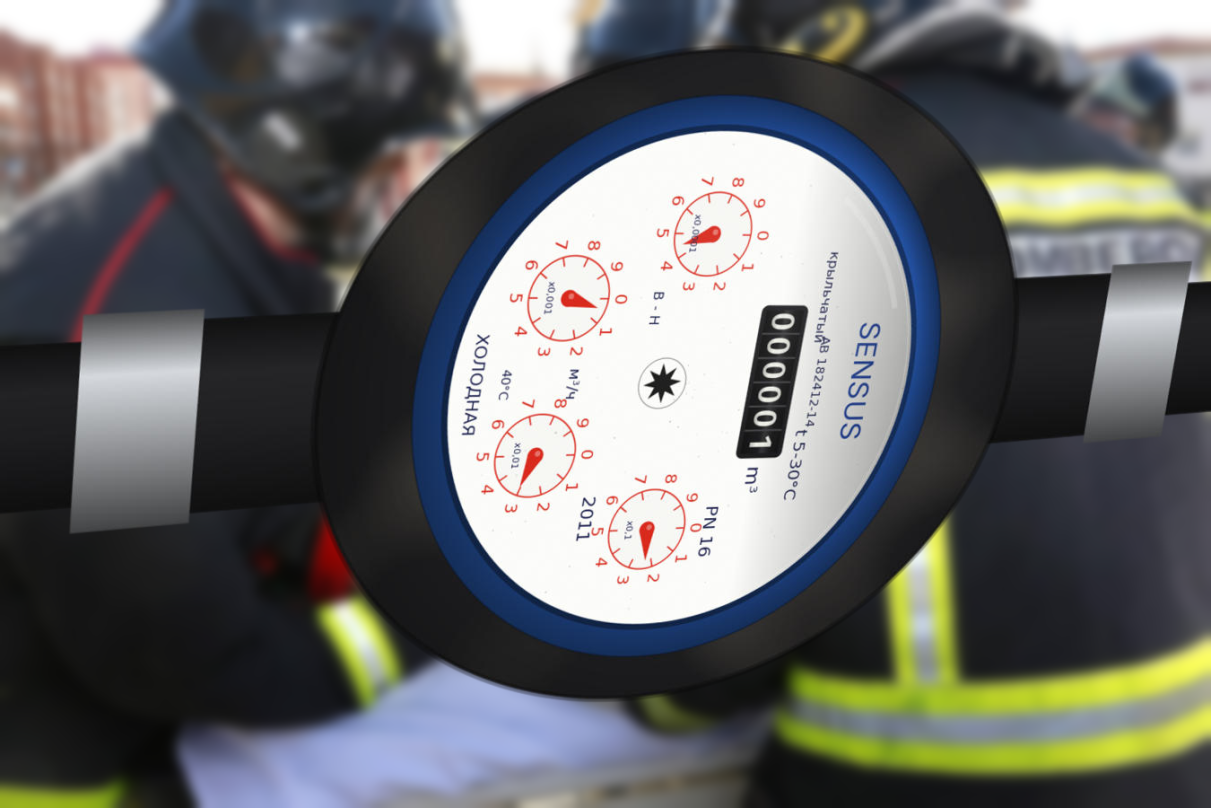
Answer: 1.2304 m³
